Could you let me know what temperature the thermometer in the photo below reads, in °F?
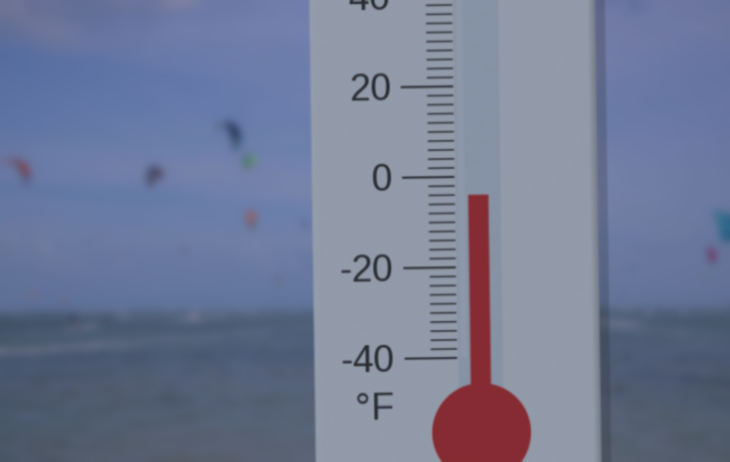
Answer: -4 °F
